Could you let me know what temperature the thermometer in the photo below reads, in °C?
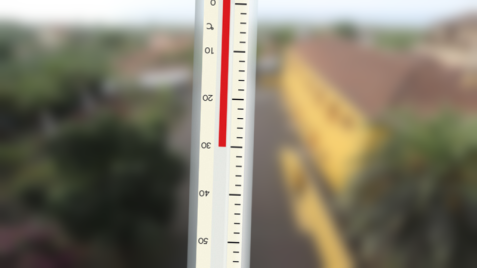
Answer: 30 °C
